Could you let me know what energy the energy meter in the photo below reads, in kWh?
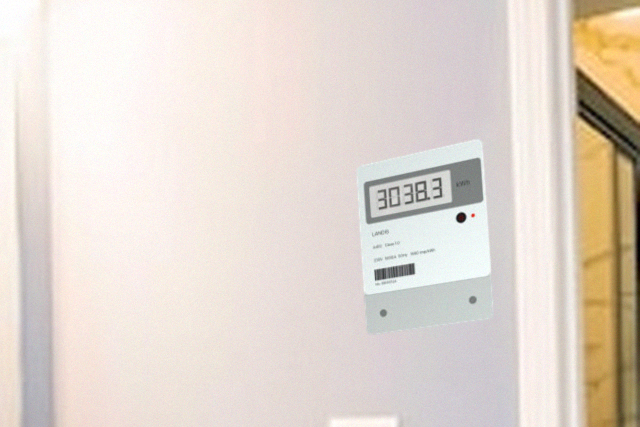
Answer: 3038.3 kWh
